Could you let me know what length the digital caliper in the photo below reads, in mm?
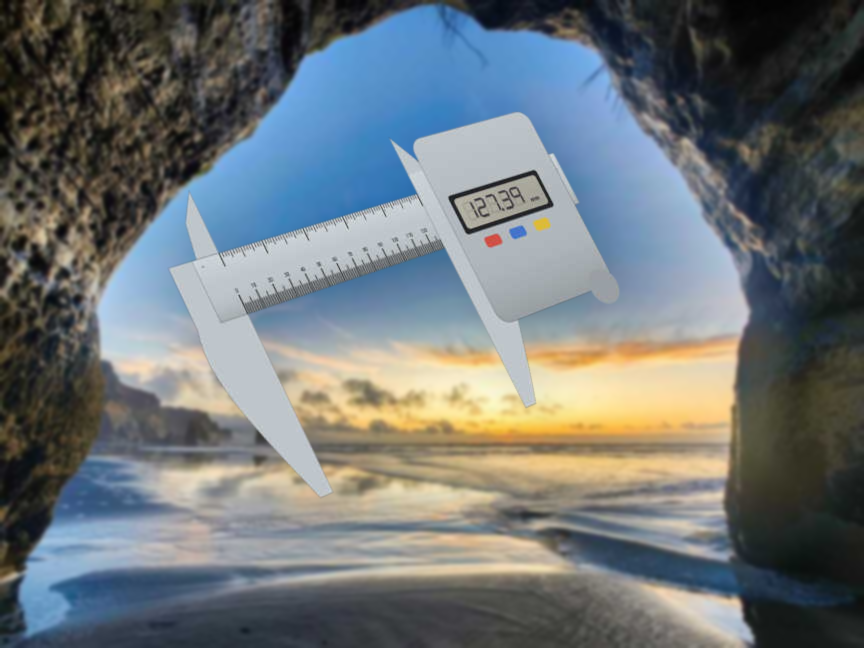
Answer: 127.39 mm
